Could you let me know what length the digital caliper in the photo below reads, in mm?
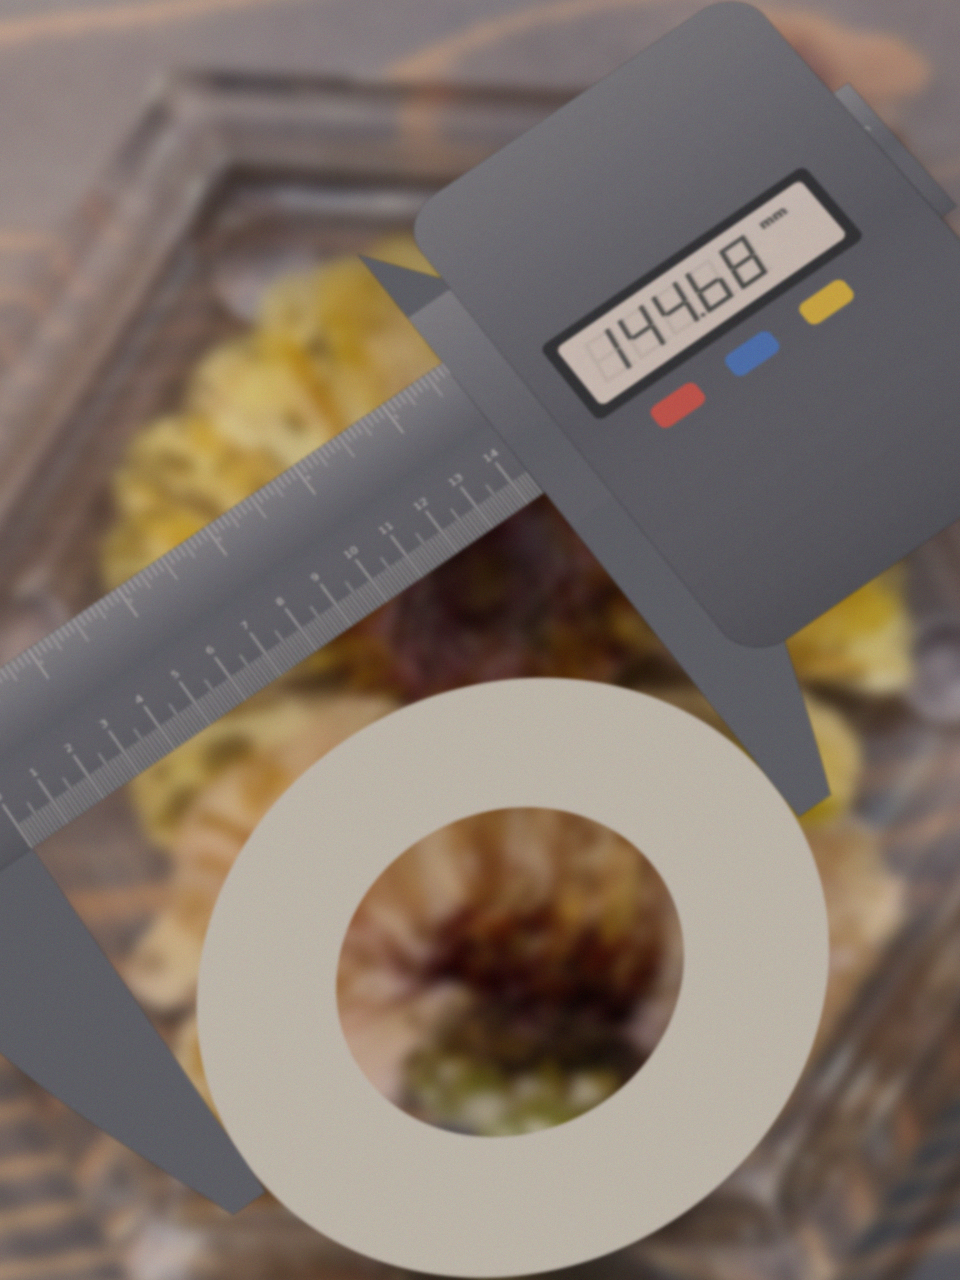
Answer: 144.68 mm
